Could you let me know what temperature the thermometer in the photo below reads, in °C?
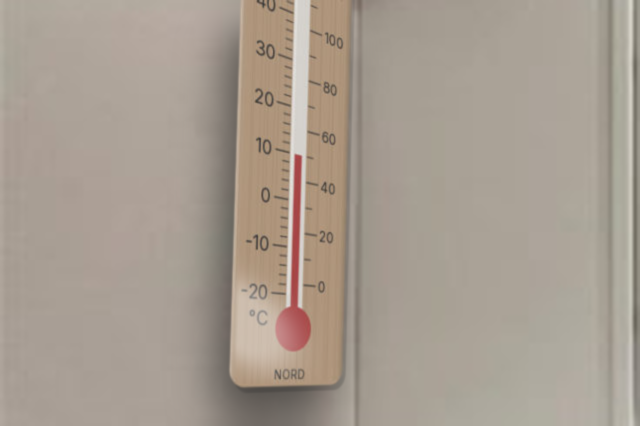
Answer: 10 °C
